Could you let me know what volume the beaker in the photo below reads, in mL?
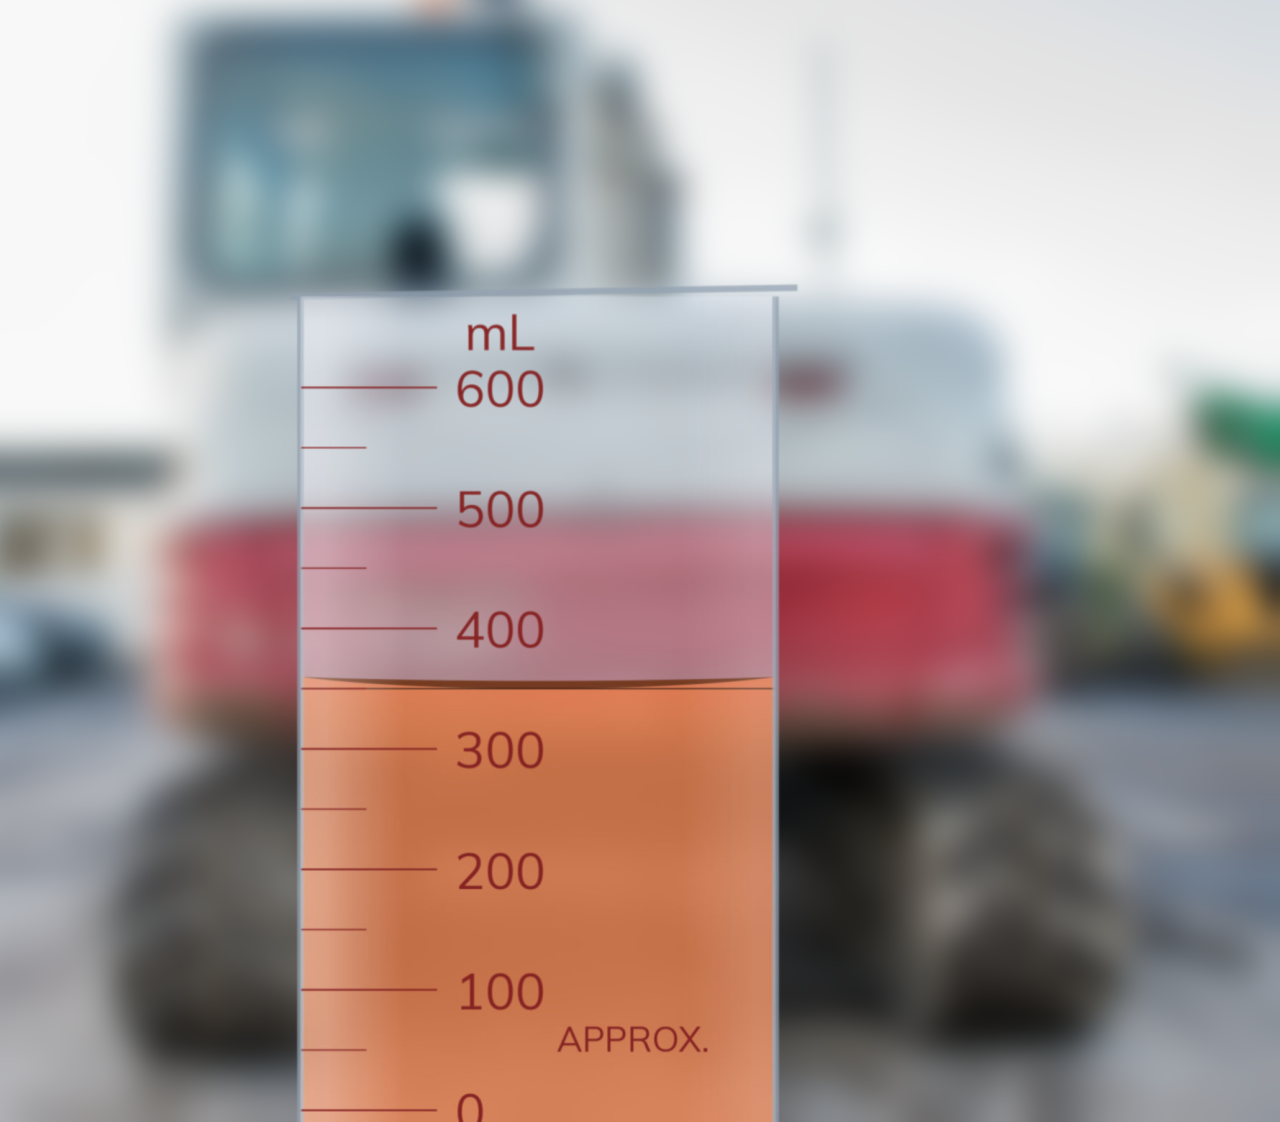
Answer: 350 mL
